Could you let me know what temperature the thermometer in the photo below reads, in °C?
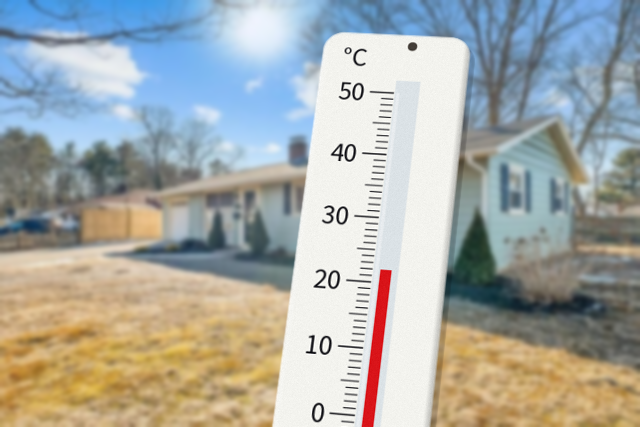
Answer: 22 °C
